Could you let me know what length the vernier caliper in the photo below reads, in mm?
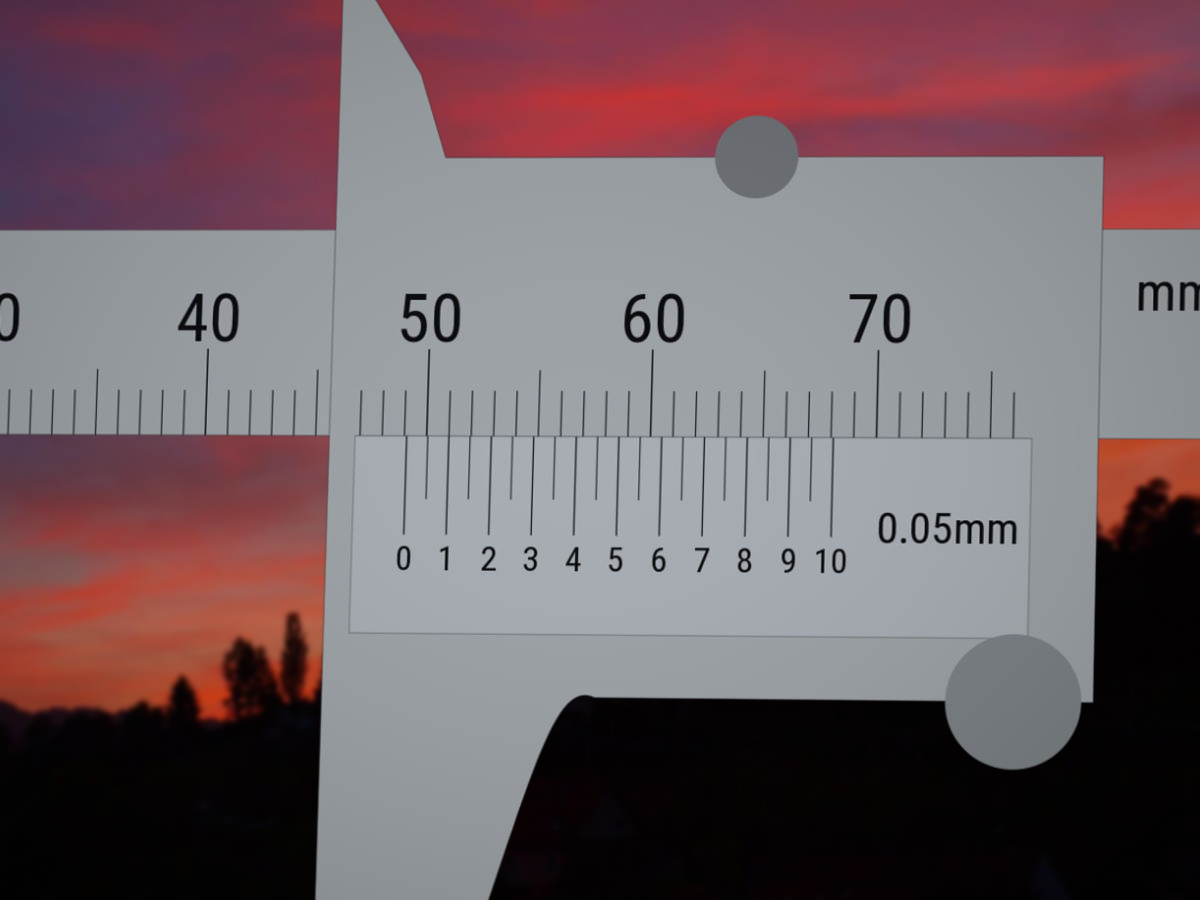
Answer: 49.1 mm
